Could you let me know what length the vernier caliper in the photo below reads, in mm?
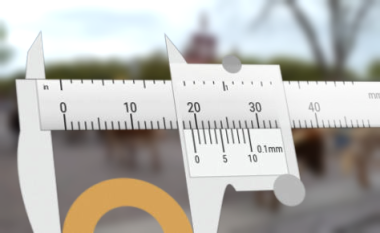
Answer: 19.2 mm
